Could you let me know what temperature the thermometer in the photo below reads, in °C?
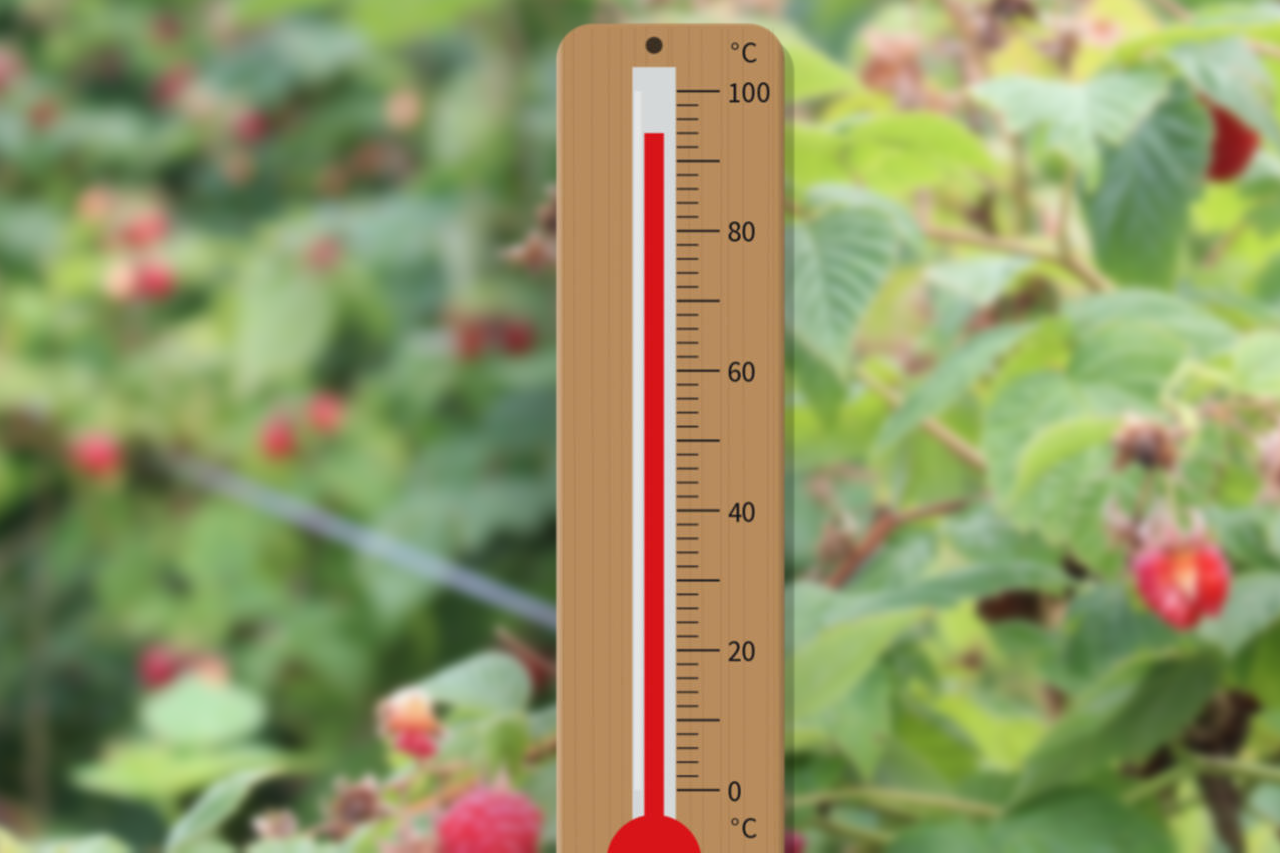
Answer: 94 °C
